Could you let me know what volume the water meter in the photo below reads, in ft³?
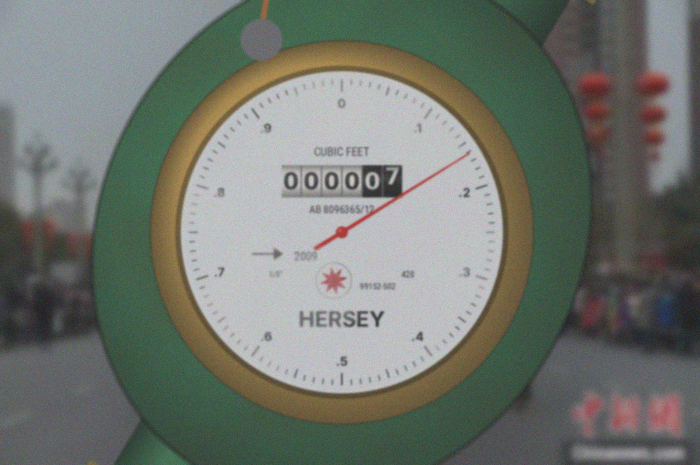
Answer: 7.16 ft³
